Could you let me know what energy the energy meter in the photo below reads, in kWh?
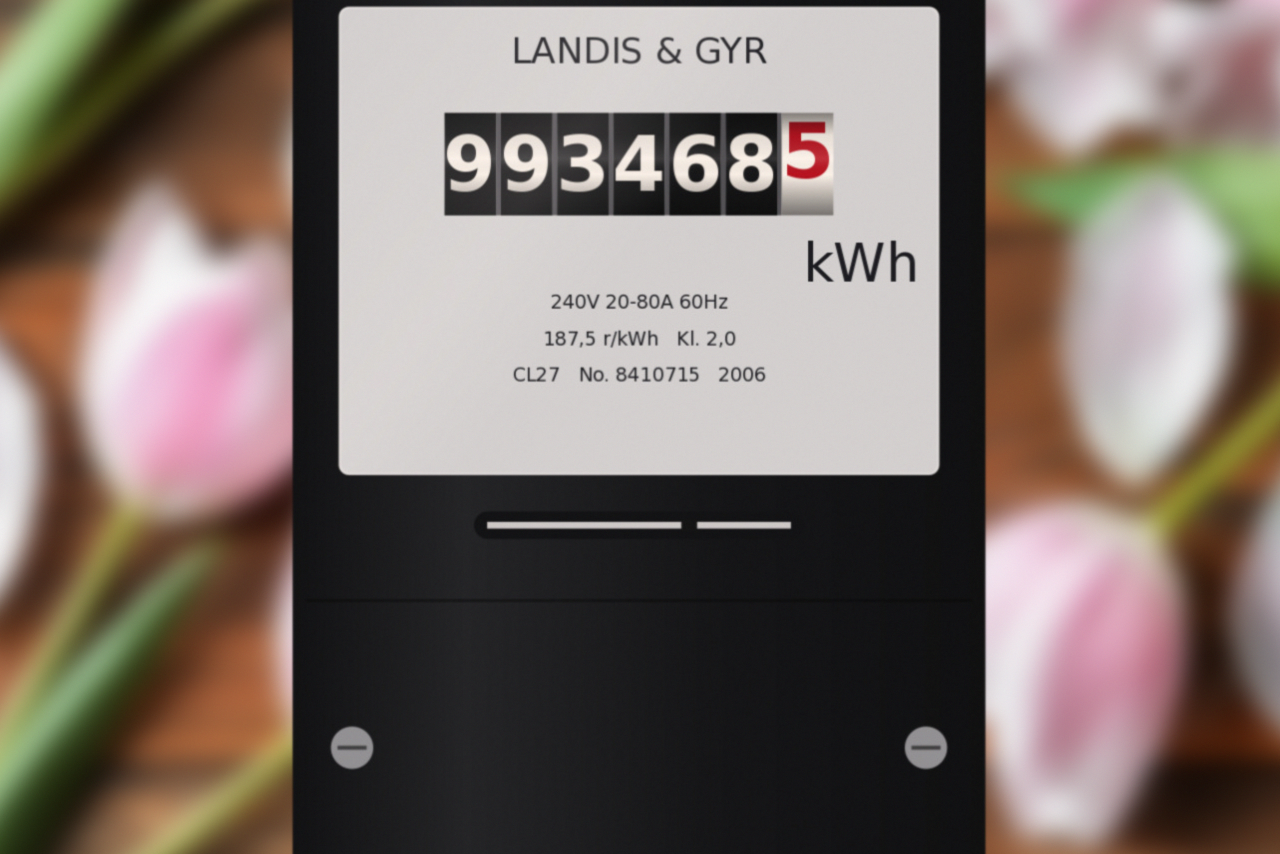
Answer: 993468.5 kWh
